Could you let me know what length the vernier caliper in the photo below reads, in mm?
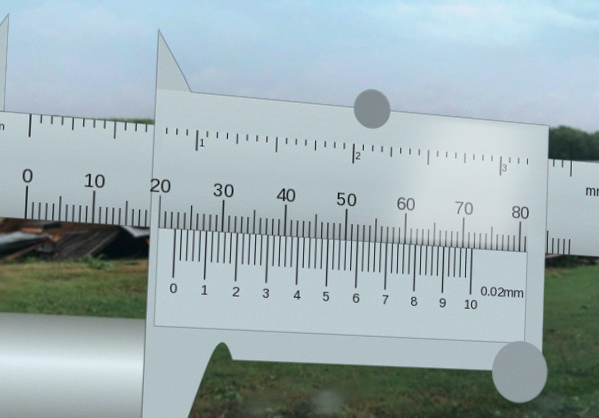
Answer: 22.6 mm
